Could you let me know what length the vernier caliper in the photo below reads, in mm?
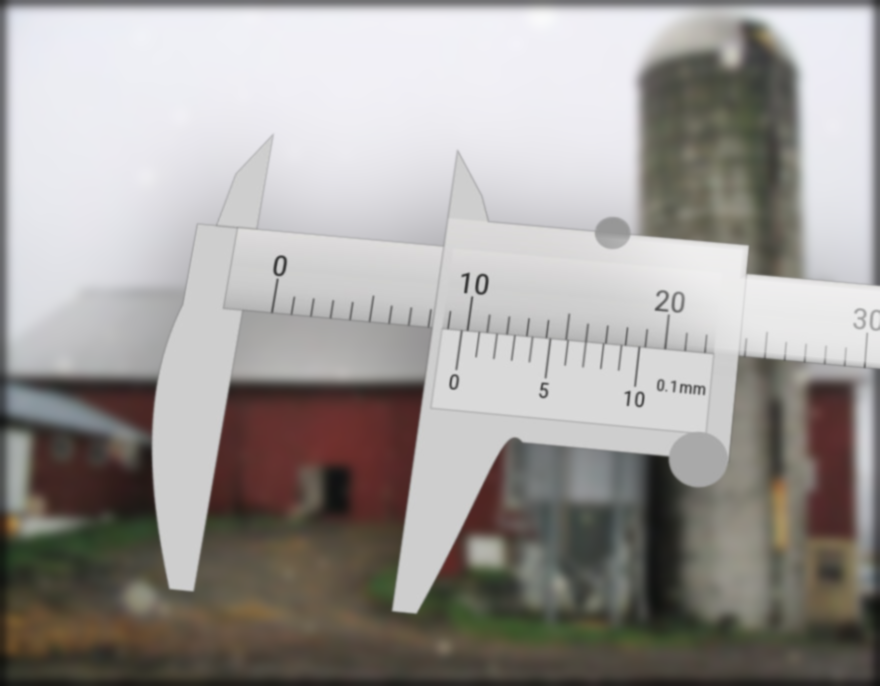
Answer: 9.7 mm
